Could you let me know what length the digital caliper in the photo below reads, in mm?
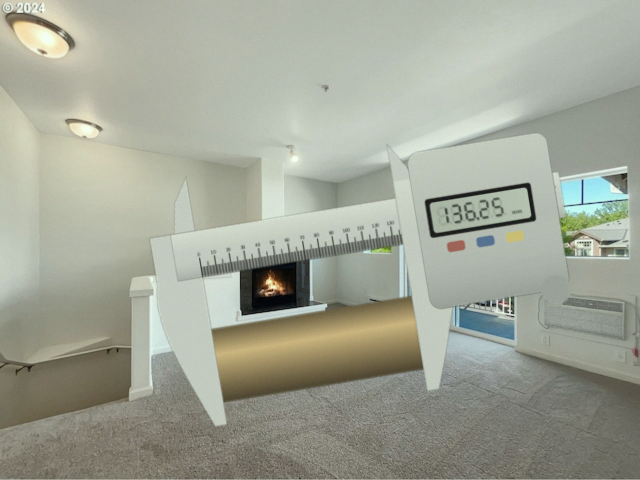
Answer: 136.25 mm
